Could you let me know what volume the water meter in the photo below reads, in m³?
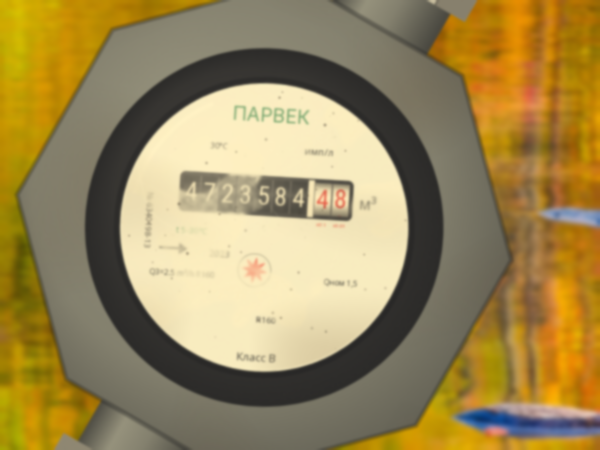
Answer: 4723584.48 m³
